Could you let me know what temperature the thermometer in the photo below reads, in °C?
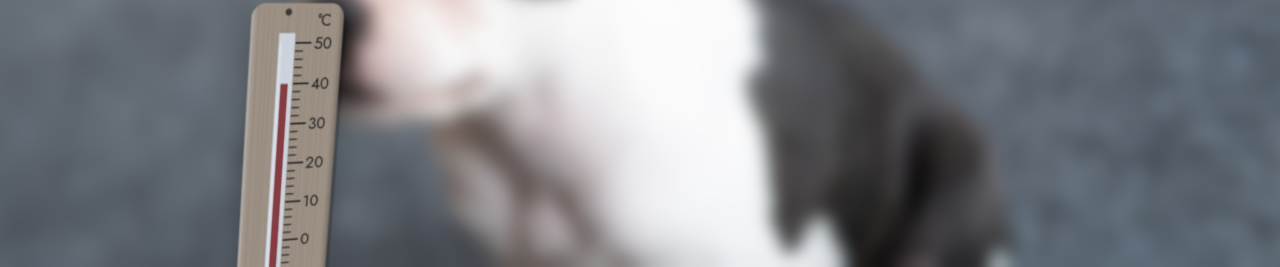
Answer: 40 °C
